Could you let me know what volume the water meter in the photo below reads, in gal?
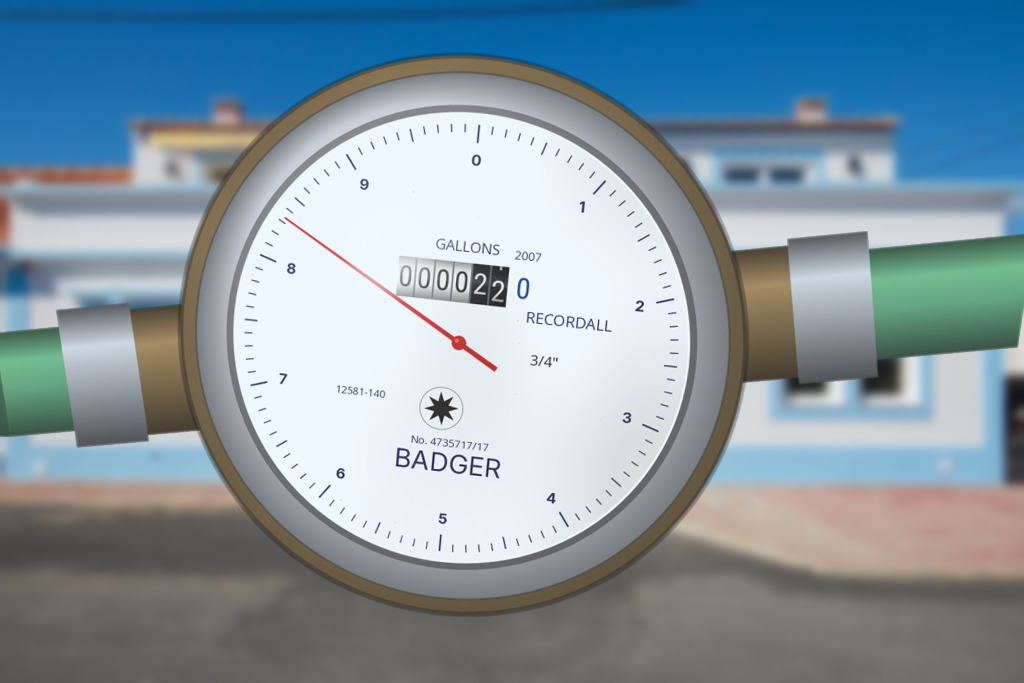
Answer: 218.3 gal
